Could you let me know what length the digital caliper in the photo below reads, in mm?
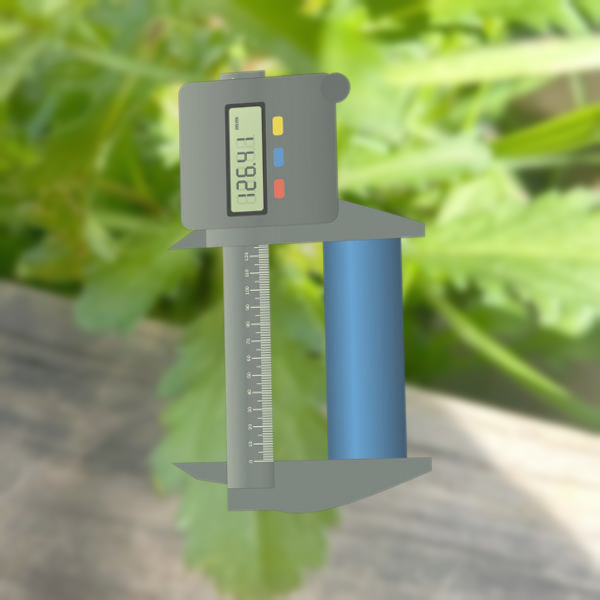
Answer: 126.41 mm
